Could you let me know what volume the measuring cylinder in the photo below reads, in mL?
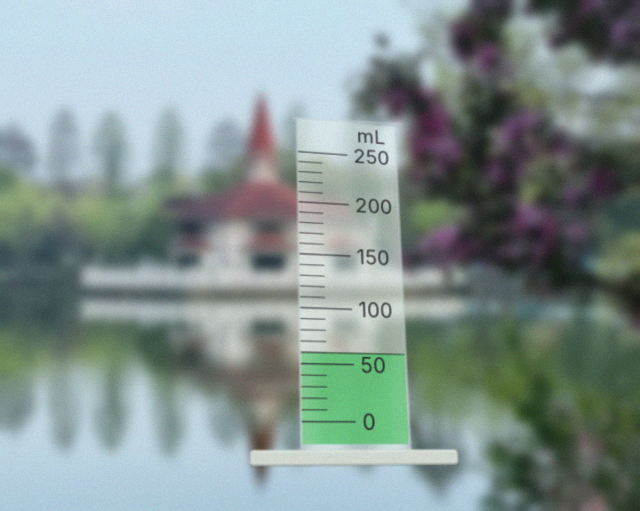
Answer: 60 mL
